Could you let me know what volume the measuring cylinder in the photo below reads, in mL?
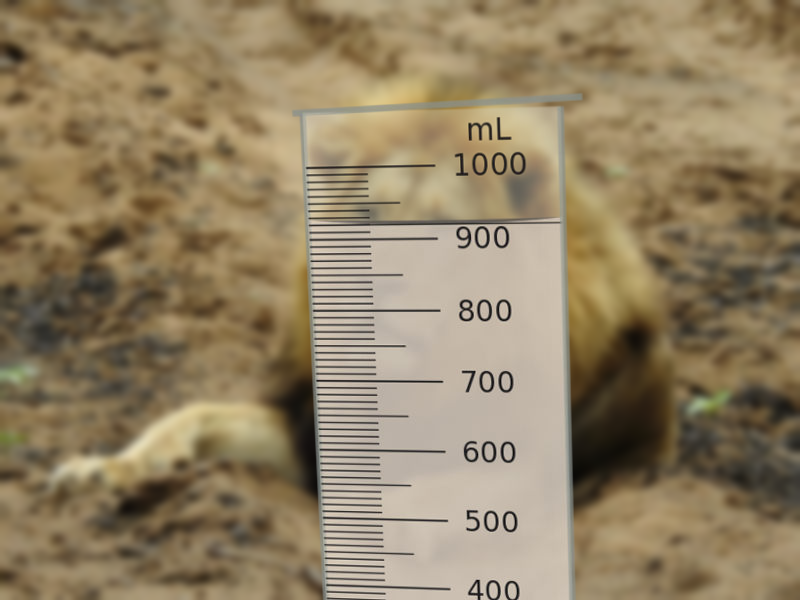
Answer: 920 mL
